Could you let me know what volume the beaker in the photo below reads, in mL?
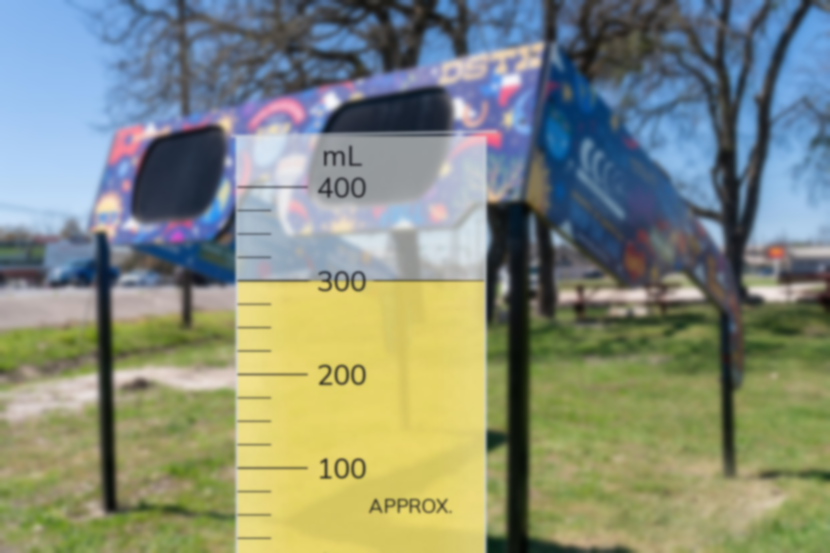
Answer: 300 mL
